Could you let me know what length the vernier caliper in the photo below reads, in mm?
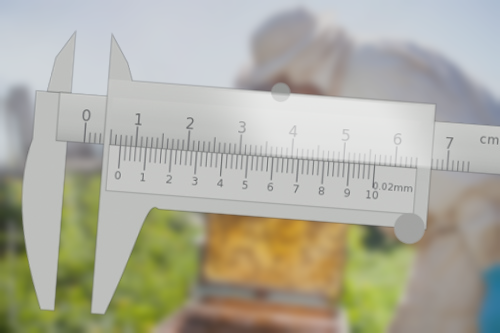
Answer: 7.0 mm
